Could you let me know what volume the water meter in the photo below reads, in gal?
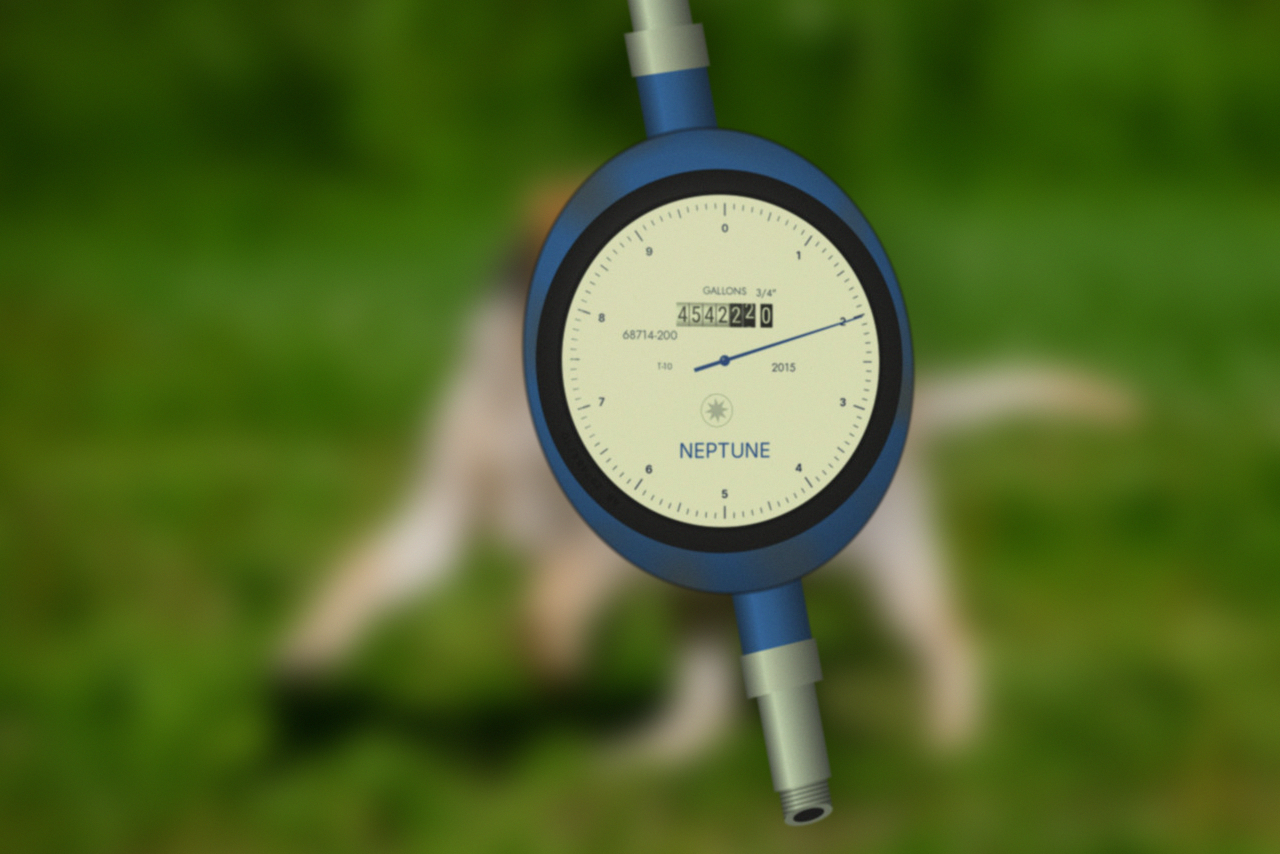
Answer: 4542222.0 gal
